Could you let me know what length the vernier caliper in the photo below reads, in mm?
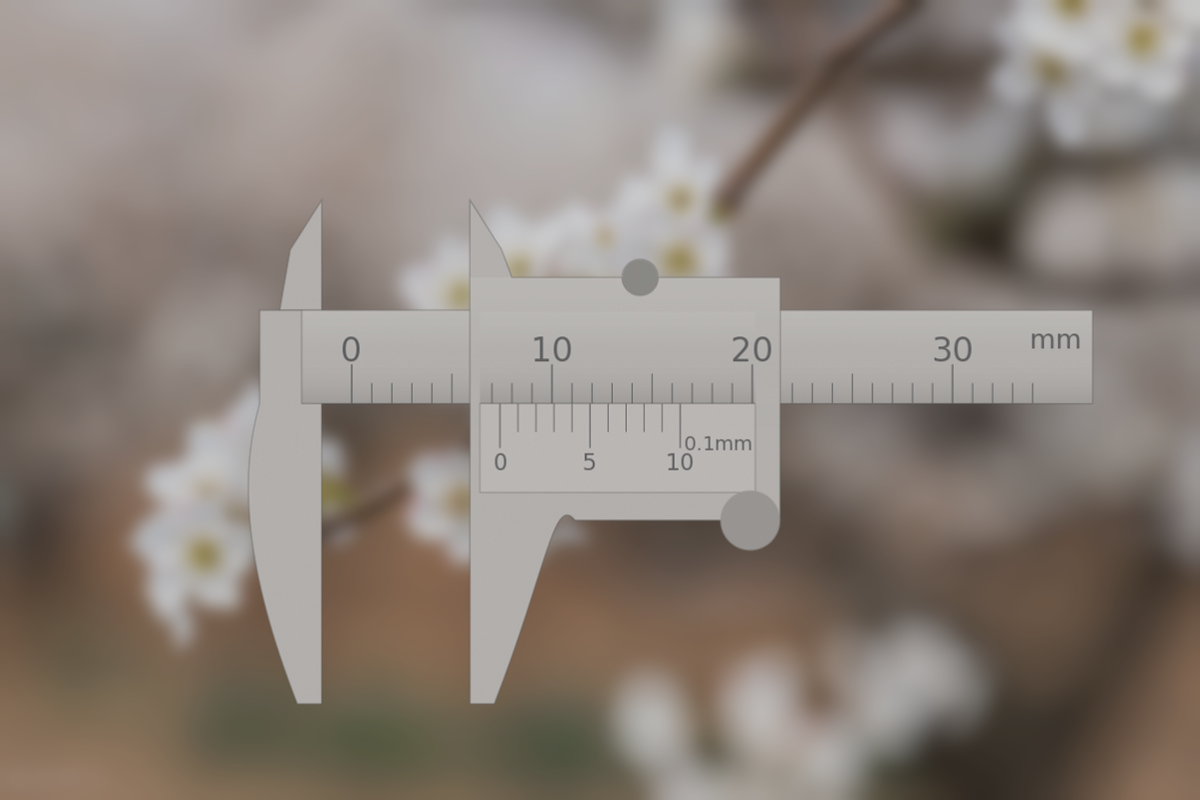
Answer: 7.4 mm
